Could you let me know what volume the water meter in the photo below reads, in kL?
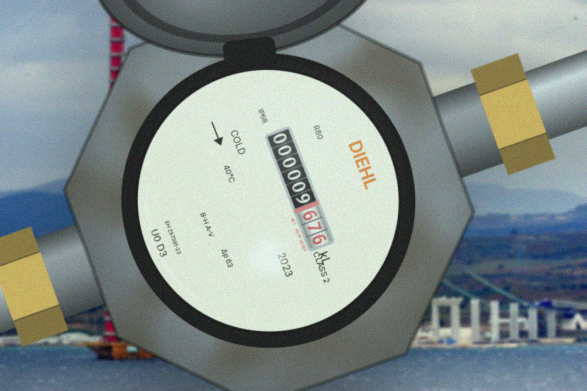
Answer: 9.676 kL
